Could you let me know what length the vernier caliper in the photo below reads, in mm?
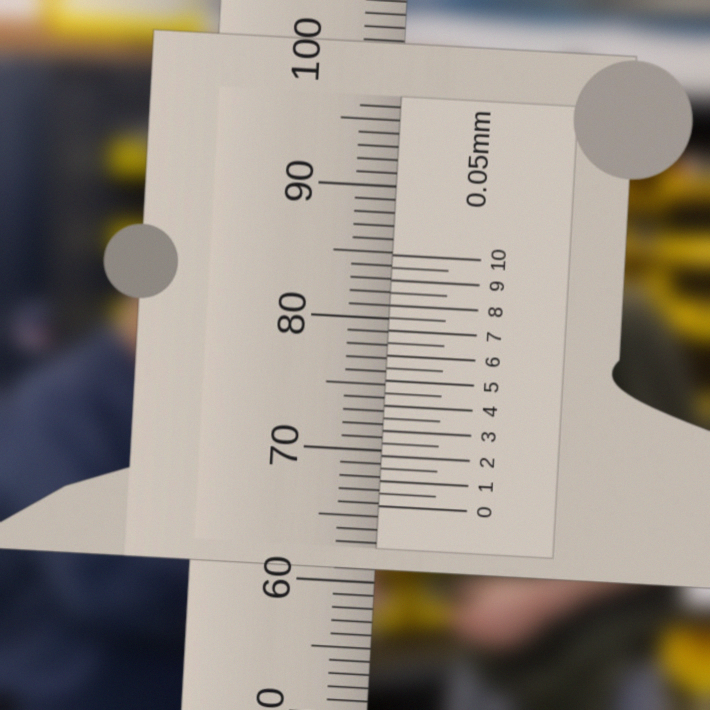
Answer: 65.8 mm
